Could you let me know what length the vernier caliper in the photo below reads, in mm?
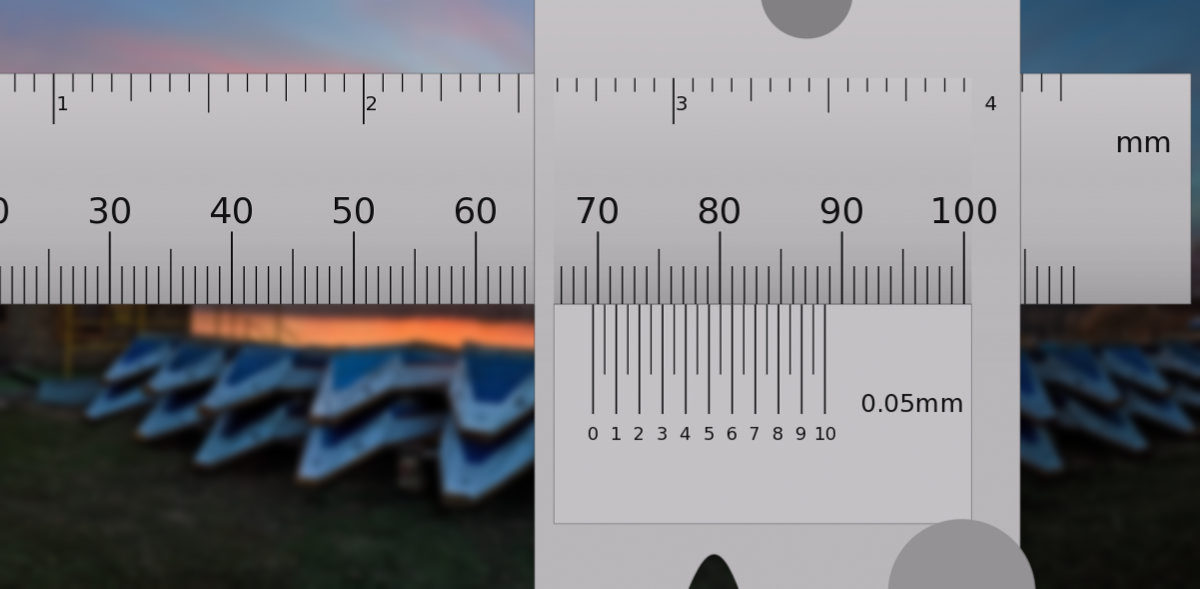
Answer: 69.6 mm
